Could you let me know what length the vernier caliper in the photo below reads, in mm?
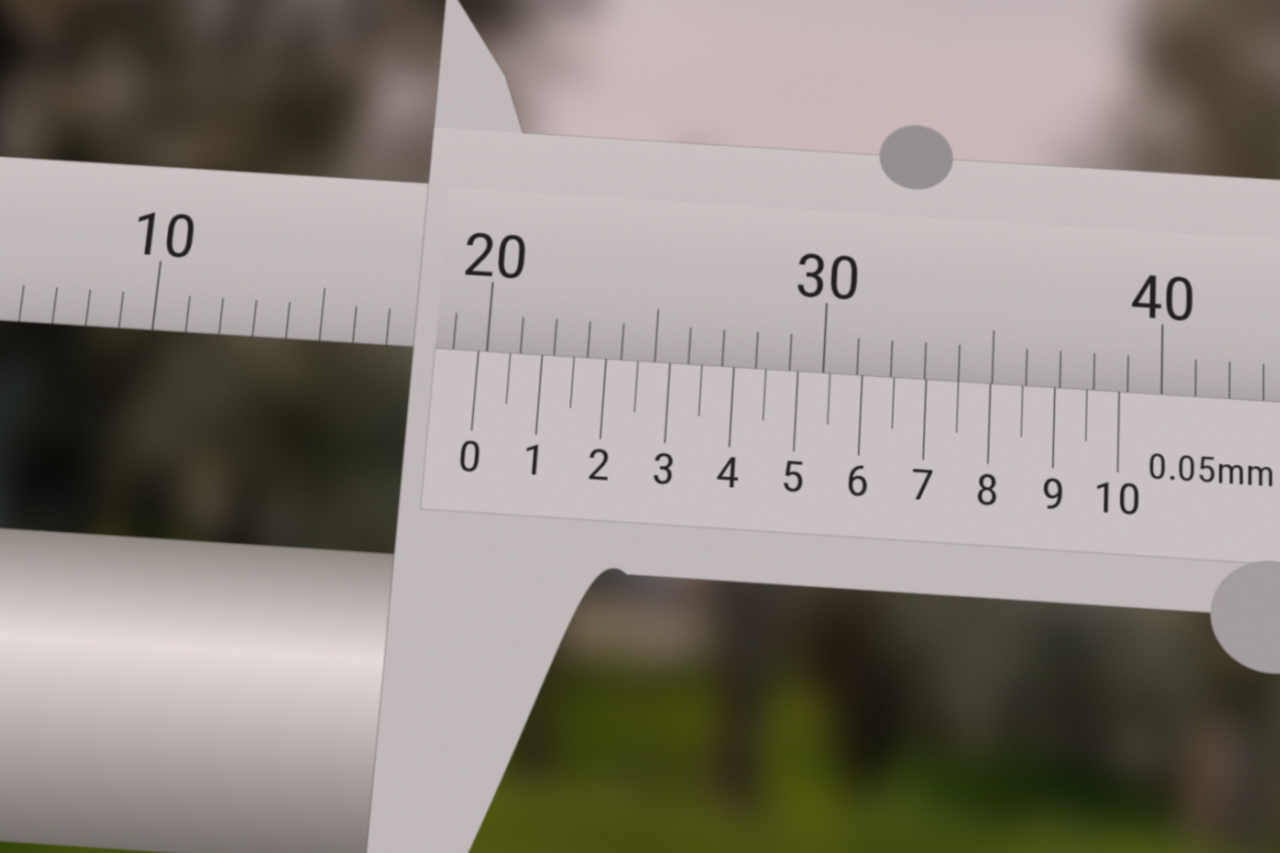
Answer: 19.75 mm
